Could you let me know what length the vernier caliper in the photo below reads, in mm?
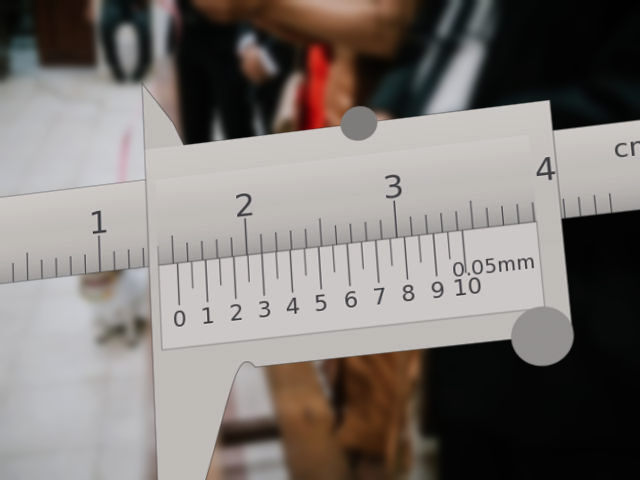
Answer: 15.3 mm
